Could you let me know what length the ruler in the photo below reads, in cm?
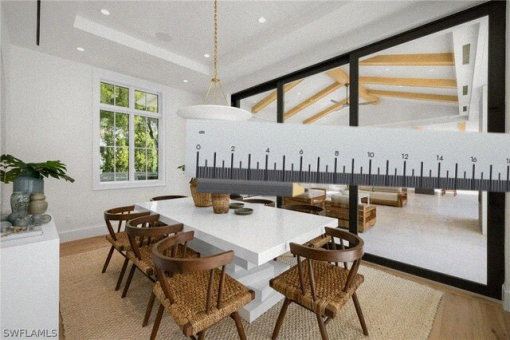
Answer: 6.5 cm
